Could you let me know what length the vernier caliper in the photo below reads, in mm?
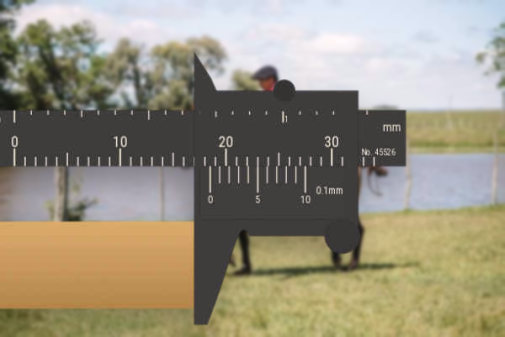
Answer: 18.5 mm
